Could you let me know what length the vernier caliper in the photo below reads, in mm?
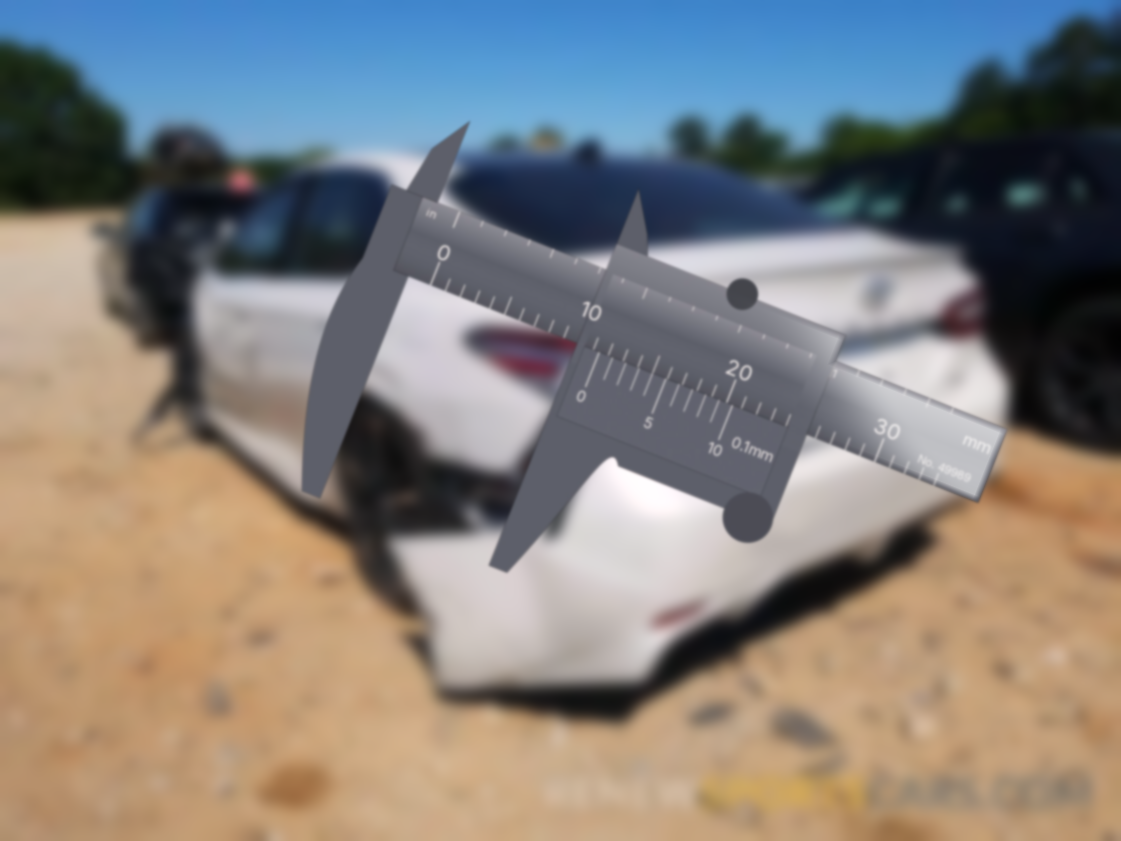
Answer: 11.4 mm
